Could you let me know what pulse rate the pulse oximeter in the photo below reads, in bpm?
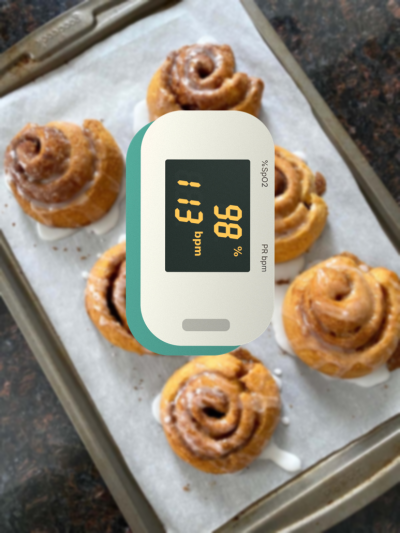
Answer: 113 bpm
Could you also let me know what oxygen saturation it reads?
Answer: 98 %
